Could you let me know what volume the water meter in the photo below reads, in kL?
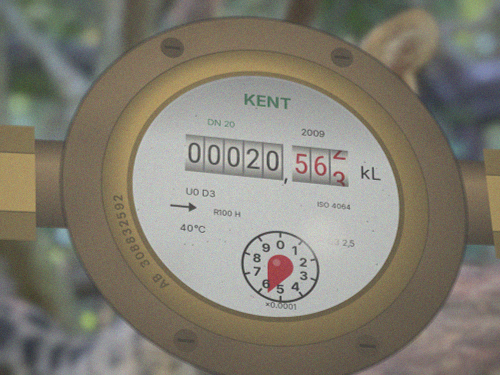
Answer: 20.5625 kL
